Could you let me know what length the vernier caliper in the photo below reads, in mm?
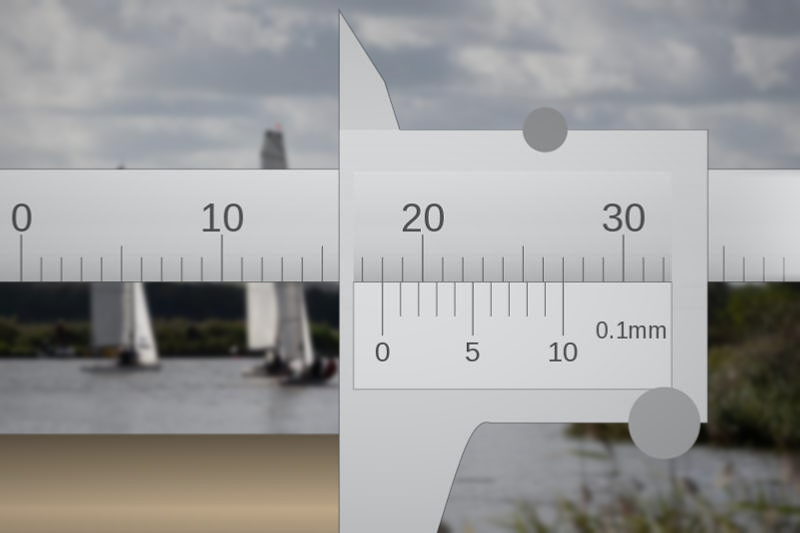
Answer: 18.0 mm
